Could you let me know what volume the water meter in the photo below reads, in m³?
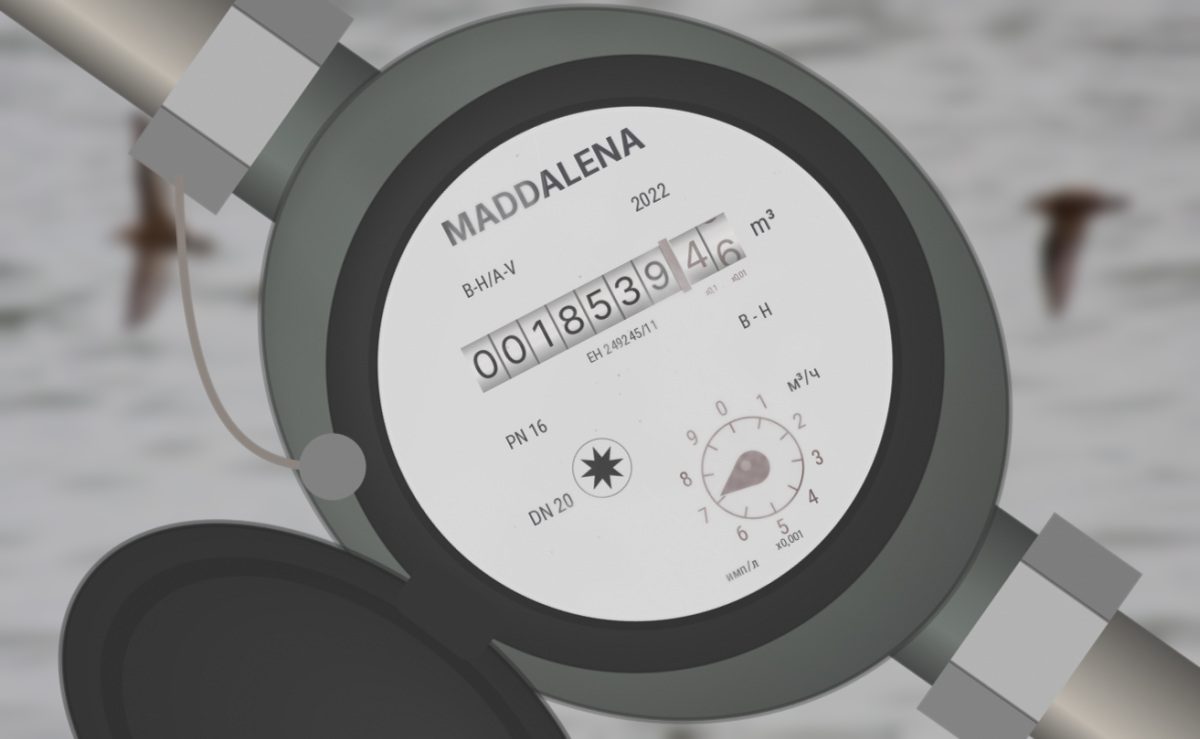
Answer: 18539.457 m³
